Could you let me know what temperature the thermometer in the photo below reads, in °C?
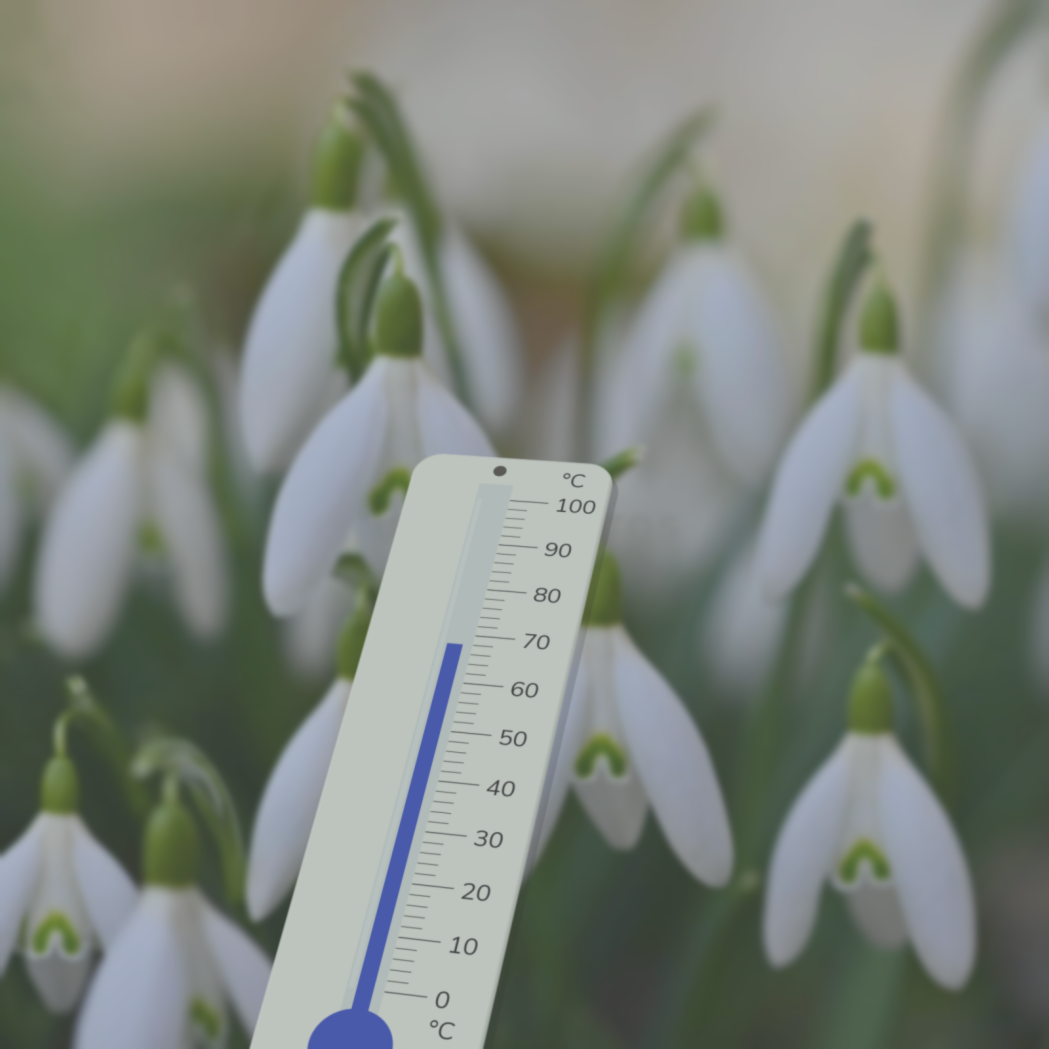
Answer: 68 °C
